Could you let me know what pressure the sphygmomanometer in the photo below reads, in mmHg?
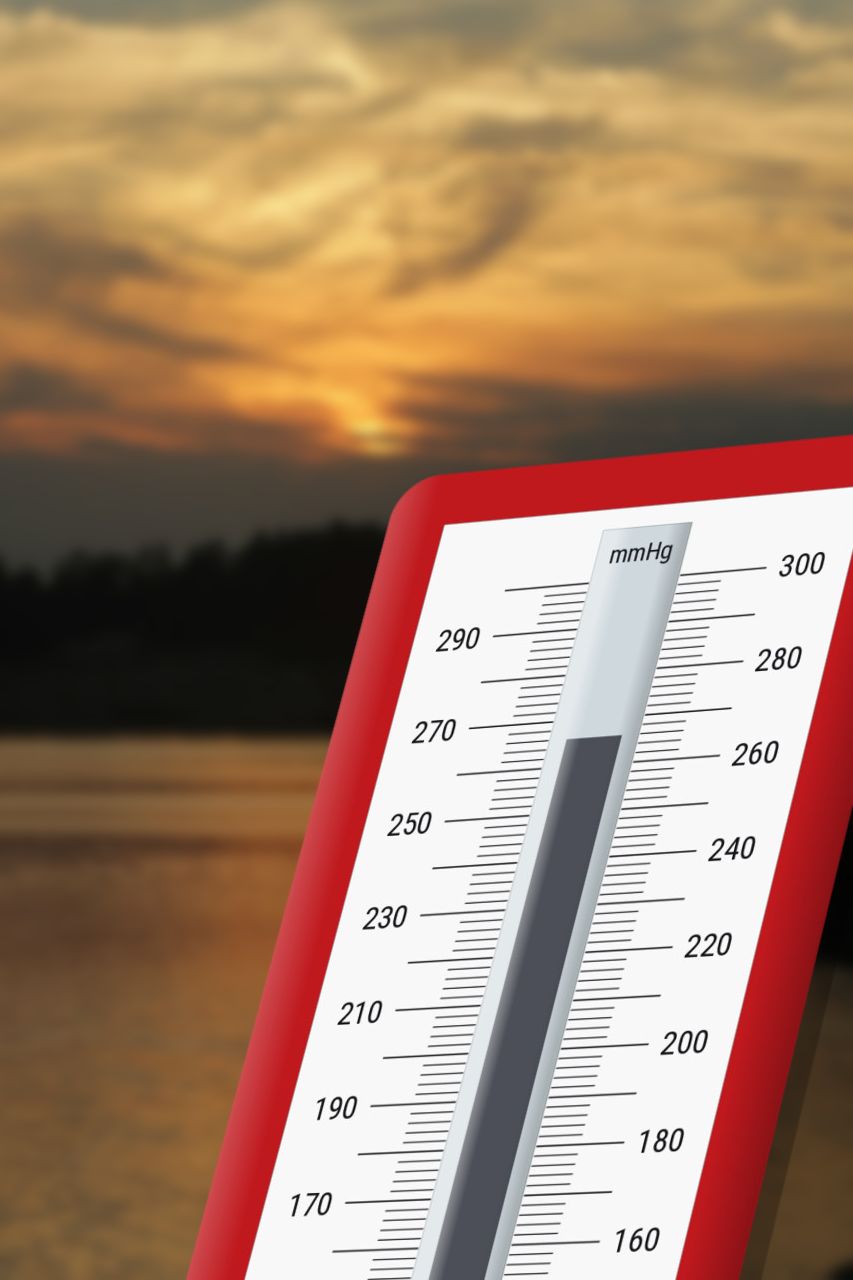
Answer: 266 mmHg
